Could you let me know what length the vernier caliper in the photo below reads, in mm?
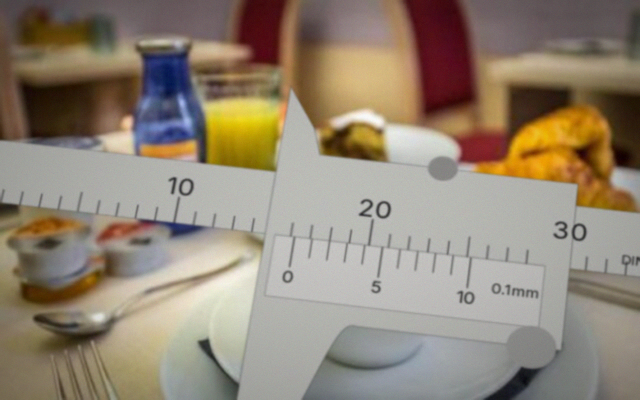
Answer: 16.2 mm
